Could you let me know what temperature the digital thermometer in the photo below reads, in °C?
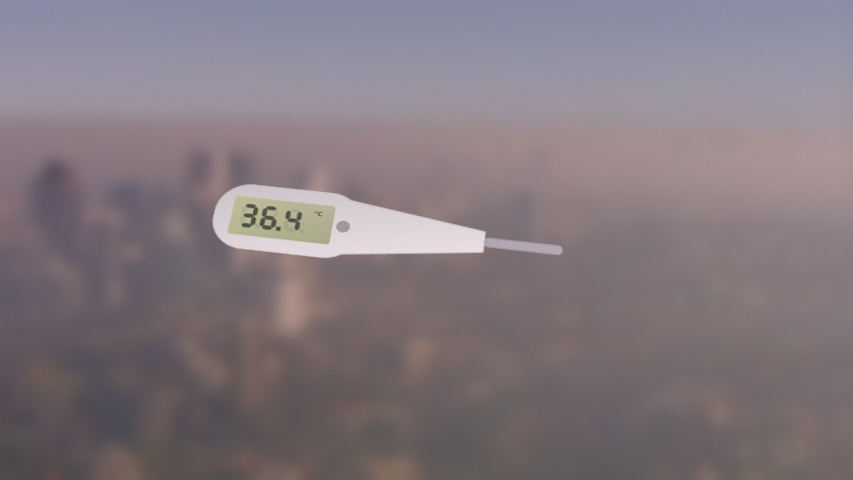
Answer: 36.4 °C
